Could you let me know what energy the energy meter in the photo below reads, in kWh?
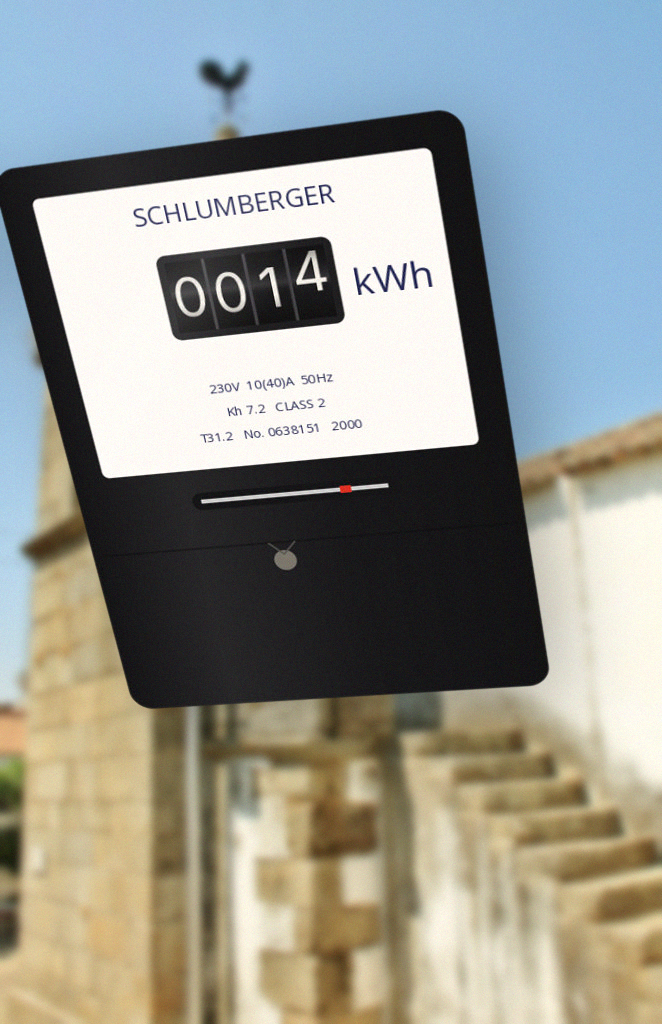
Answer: 14 kWh
